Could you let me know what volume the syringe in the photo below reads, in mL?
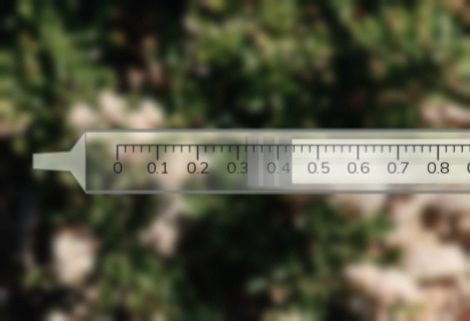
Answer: 0.32 mL
